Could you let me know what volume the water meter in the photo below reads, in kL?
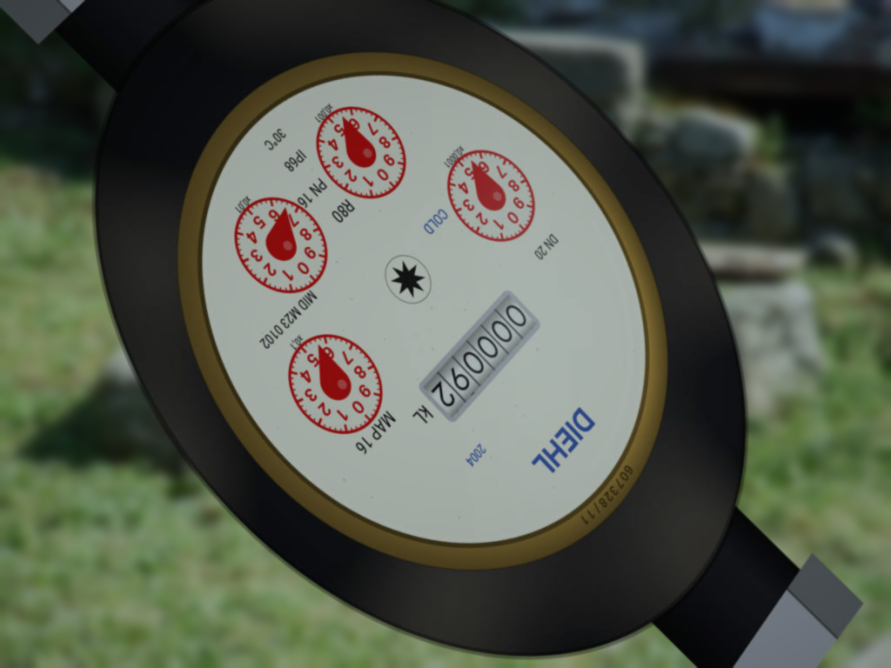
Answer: 92.5655 kL
